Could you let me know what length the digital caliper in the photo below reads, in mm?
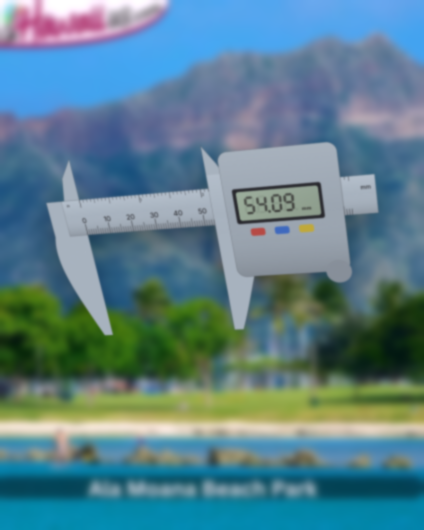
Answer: 54.09 mm
